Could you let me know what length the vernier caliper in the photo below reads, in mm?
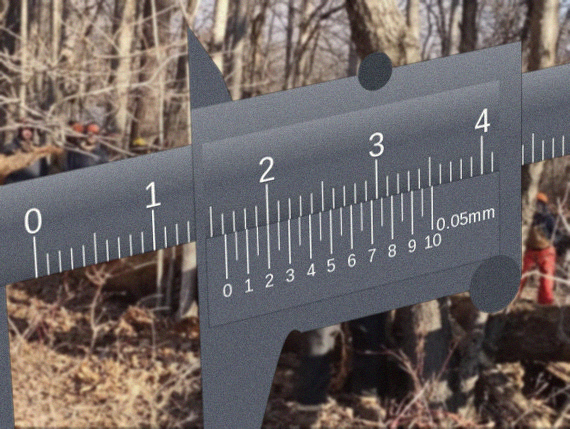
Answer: 16.2 mm
